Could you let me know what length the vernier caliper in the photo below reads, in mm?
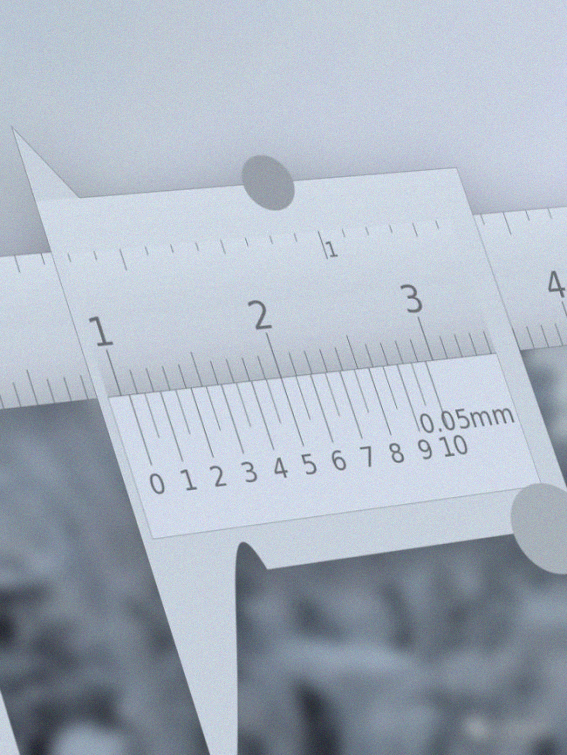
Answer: 10.5 mm
